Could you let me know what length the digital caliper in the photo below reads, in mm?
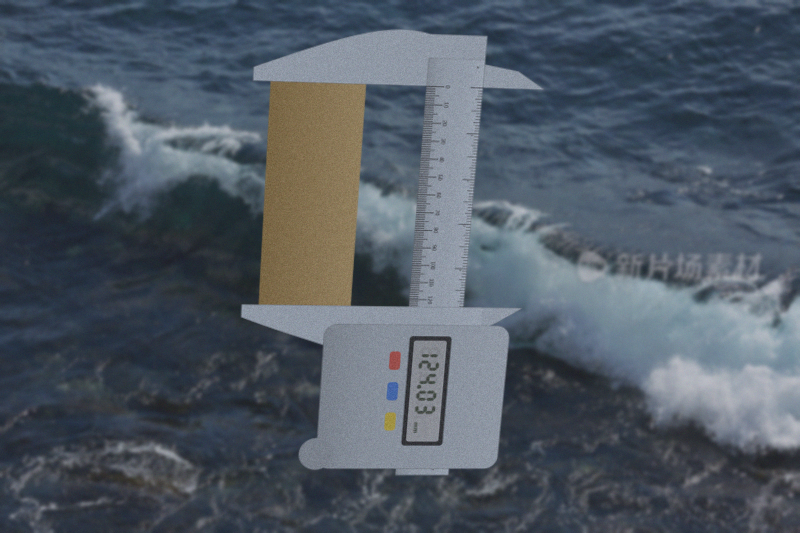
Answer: 124.03 mm
